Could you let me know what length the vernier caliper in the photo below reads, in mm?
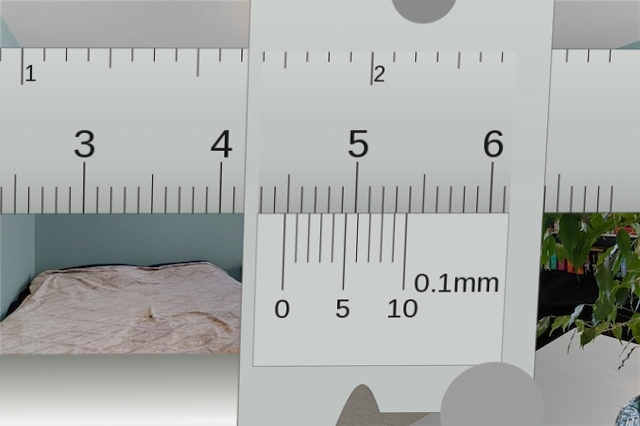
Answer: 44.8 mm
